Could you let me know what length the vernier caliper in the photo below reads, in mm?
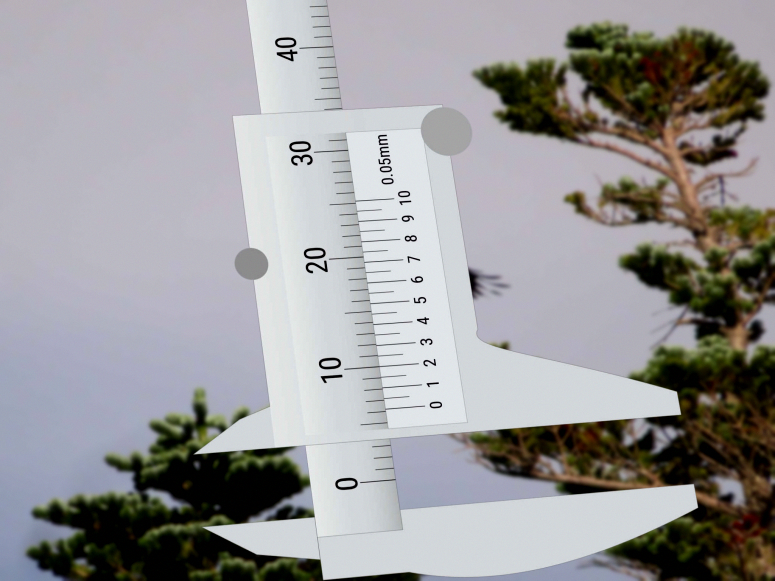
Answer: 6.2 mm
